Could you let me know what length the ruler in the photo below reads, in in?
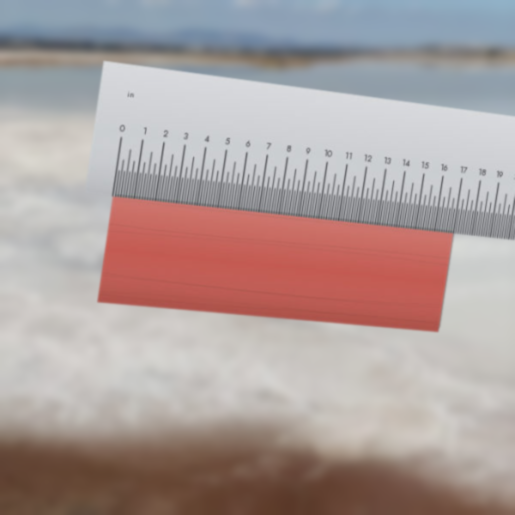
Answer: 17 in
